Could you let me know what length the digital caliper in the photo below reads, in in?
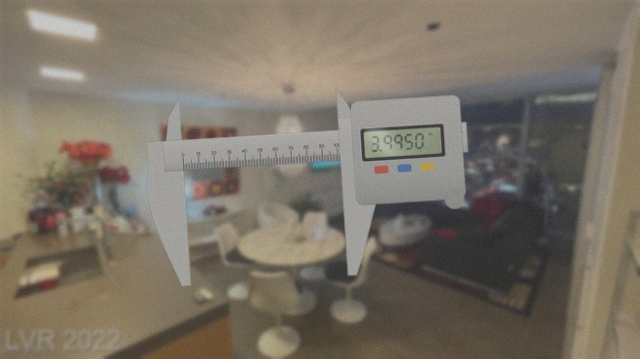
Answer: 3.9950 in
